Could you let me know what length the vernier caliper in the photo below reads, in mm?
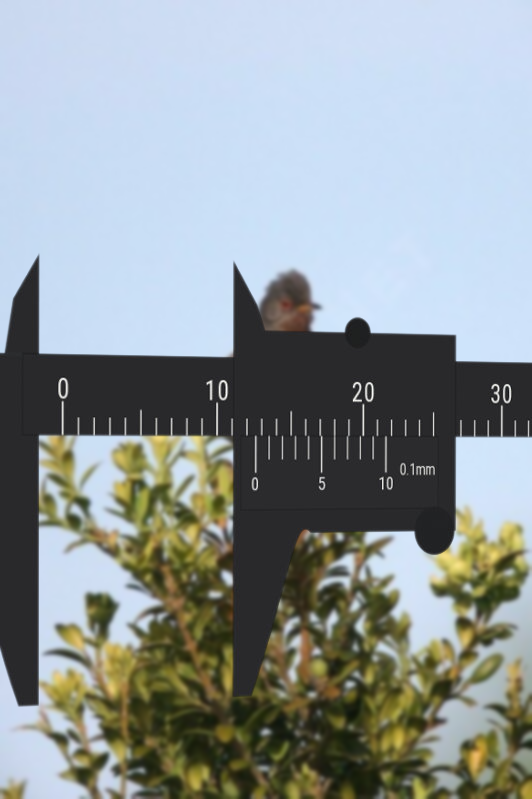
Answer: 12.6 mm
